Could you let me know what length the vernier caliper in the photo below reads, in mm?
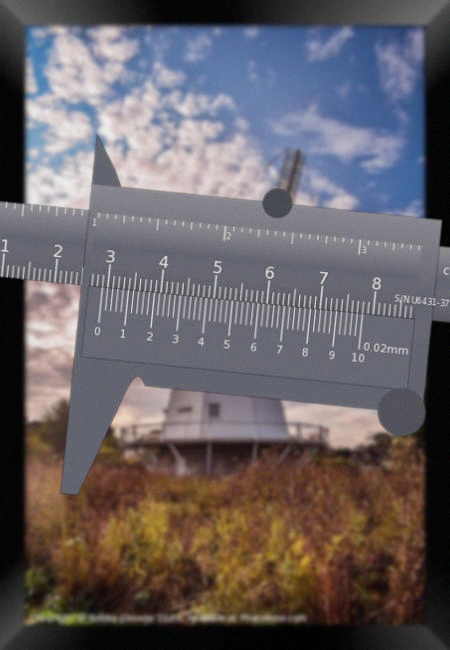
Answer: 29.0 mm
